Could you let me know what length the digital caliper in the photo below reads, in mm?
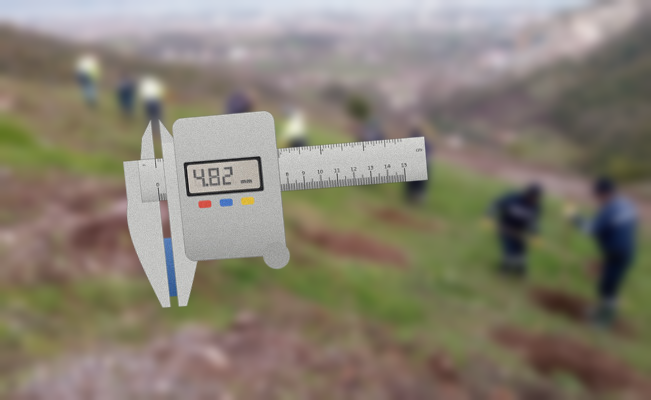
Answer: 4.82 mm
